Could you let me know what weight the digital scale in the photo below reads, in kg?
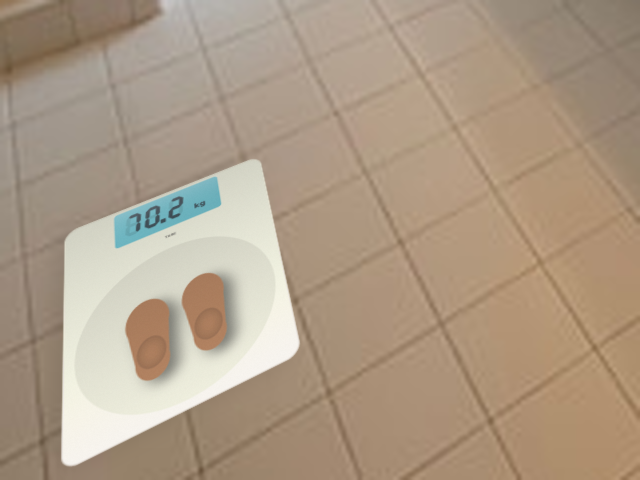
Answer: 70.2 kg
